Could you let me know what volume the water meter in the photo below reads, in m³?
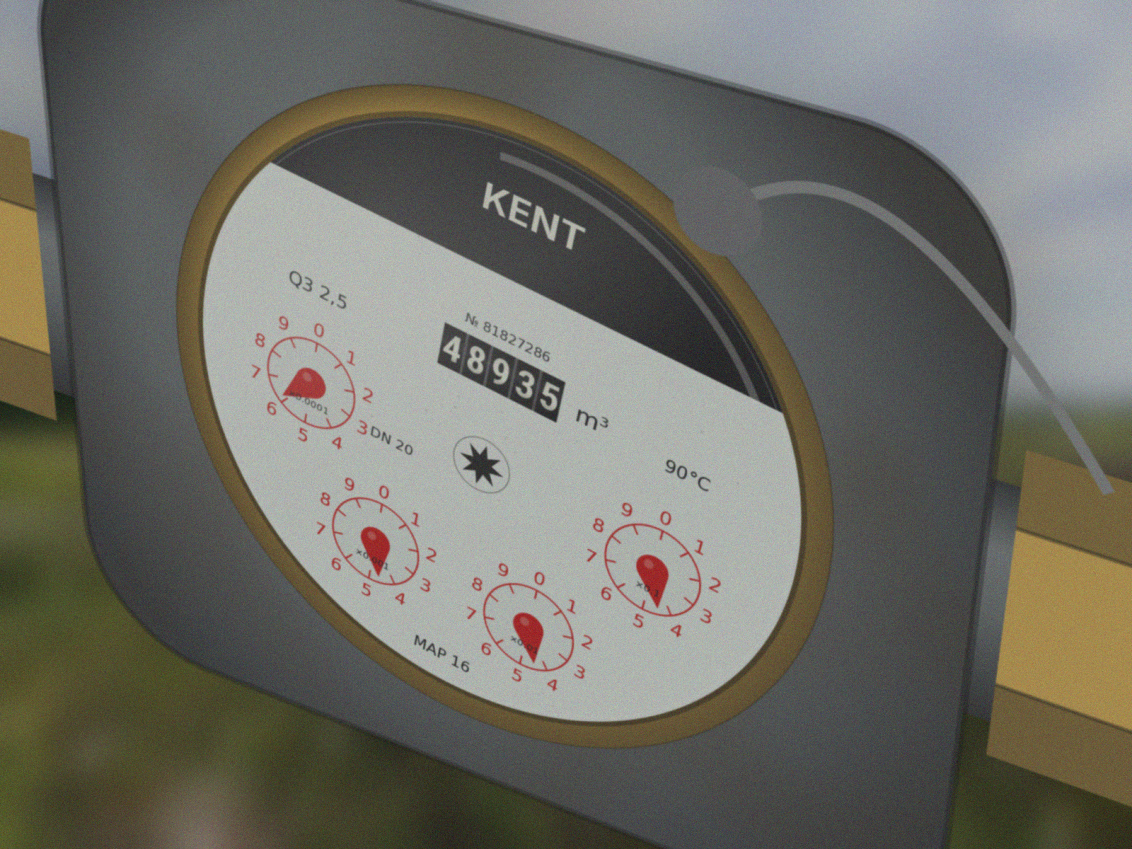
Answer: 48935.4446 m³
